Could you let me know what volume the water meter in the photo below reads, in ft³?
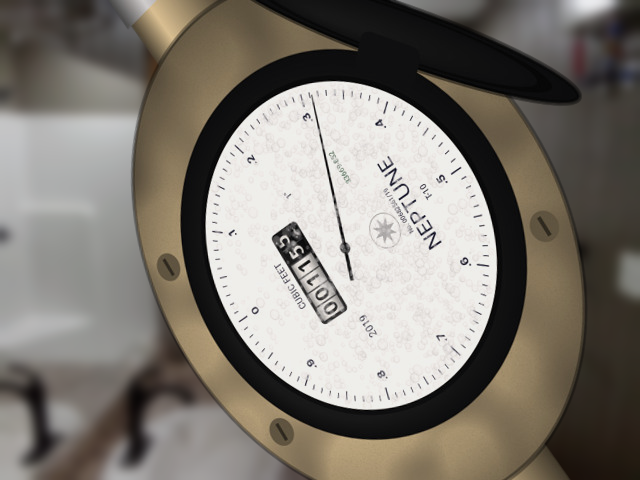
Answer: 1155.31 ft³
